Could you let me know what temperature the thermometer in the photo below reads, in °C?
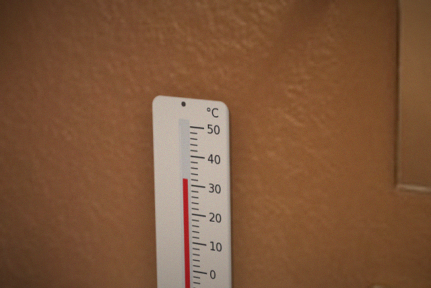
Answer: 32 °C
